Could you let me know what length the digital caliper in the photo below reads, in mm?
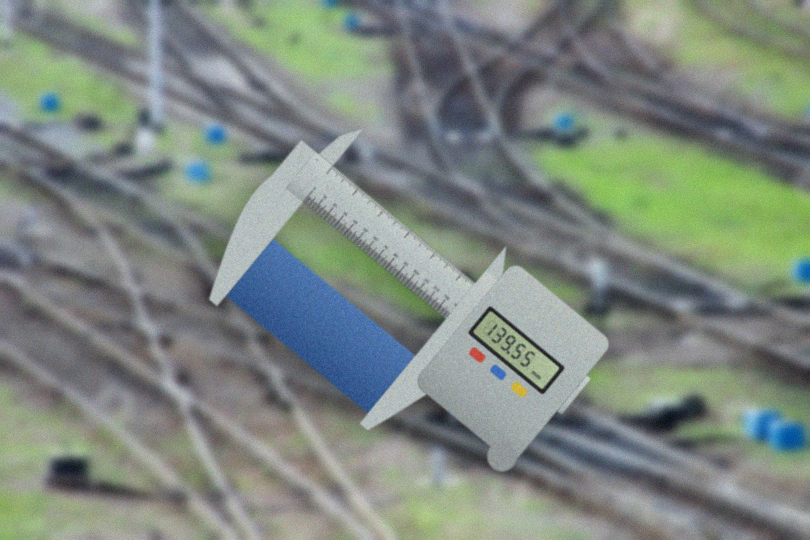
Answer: 139.55 mm
